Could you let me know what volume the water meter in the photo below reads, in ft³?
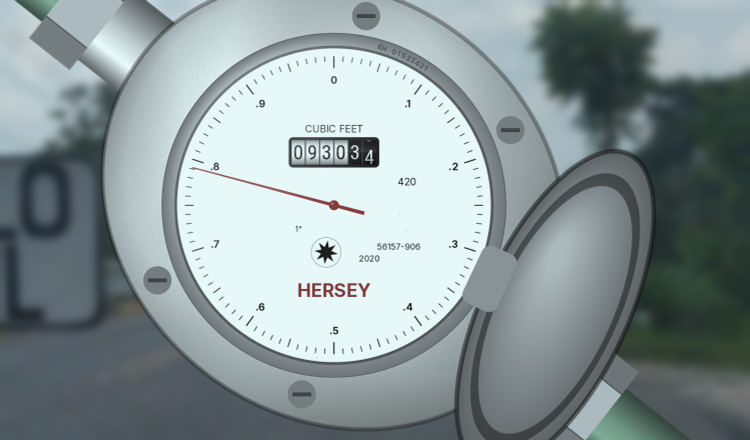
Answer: 93033.79 ft³
